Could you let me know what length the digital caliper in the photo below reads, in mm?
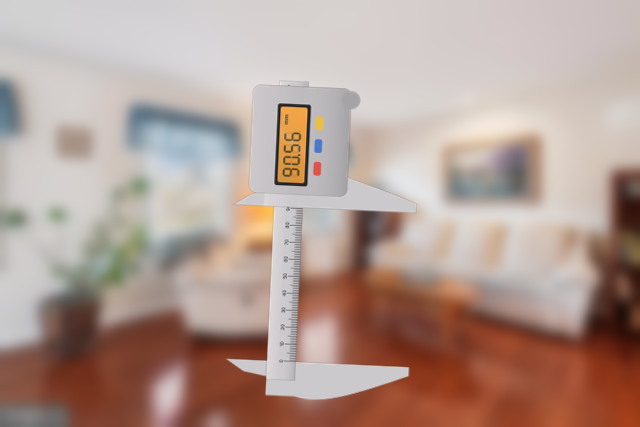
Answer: 90.56 mm
